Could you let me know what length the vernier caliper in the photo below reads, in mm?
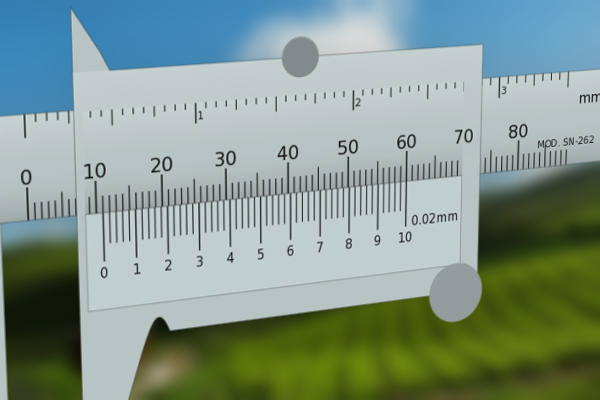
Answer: 11.0 mm
